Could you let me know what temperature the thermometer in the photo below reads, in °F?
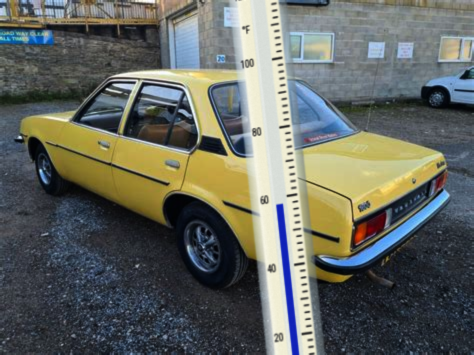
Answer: 58 °F
